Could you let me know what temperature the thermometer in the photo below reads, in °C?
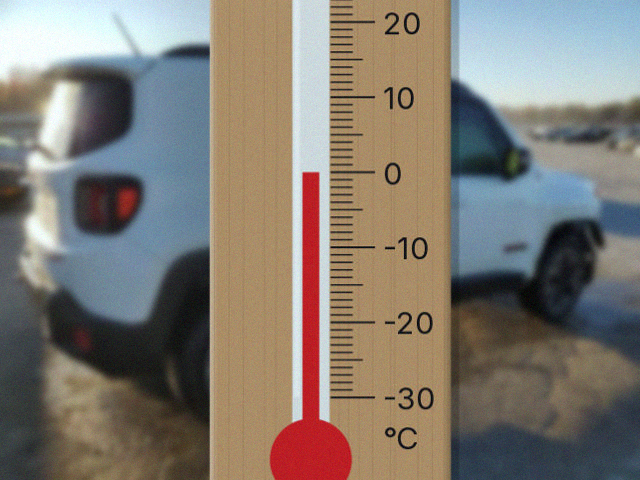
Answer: 0 °C
